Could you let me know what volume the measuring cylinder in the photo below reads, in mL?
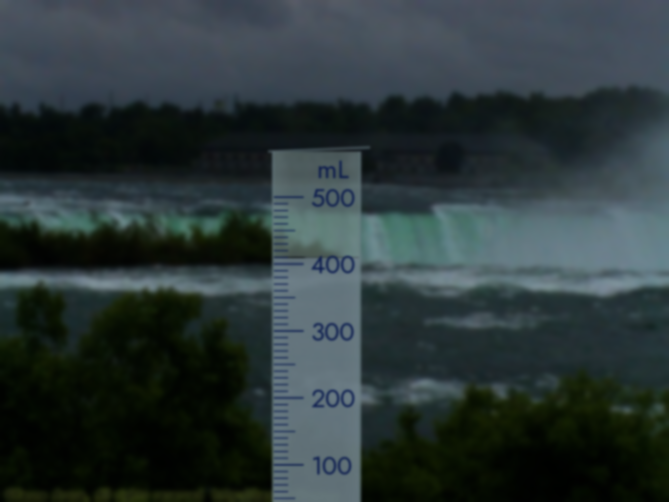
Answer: 410 mL
